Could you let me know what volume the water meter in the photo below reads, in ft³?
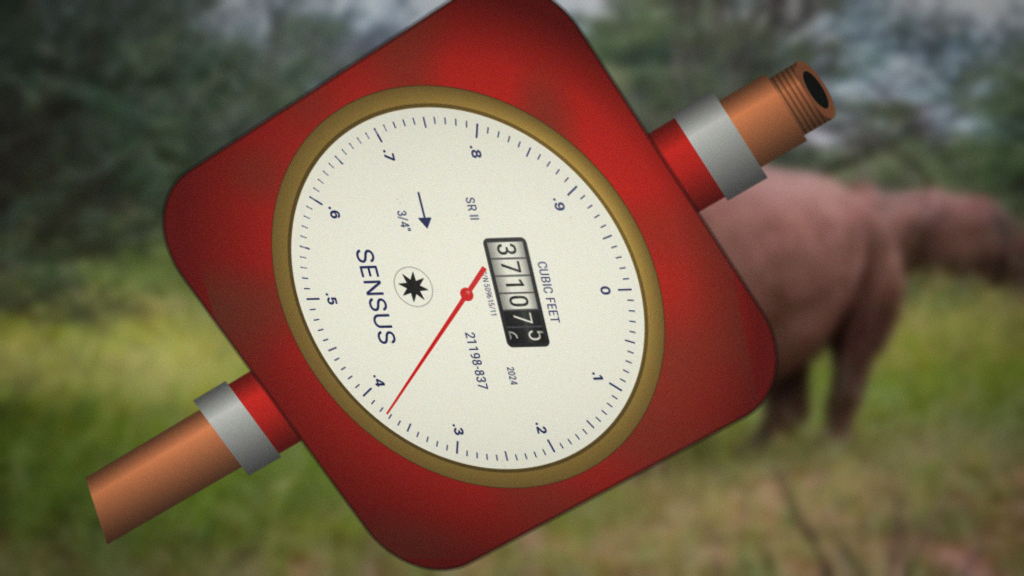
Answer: 371075.37 ft³
